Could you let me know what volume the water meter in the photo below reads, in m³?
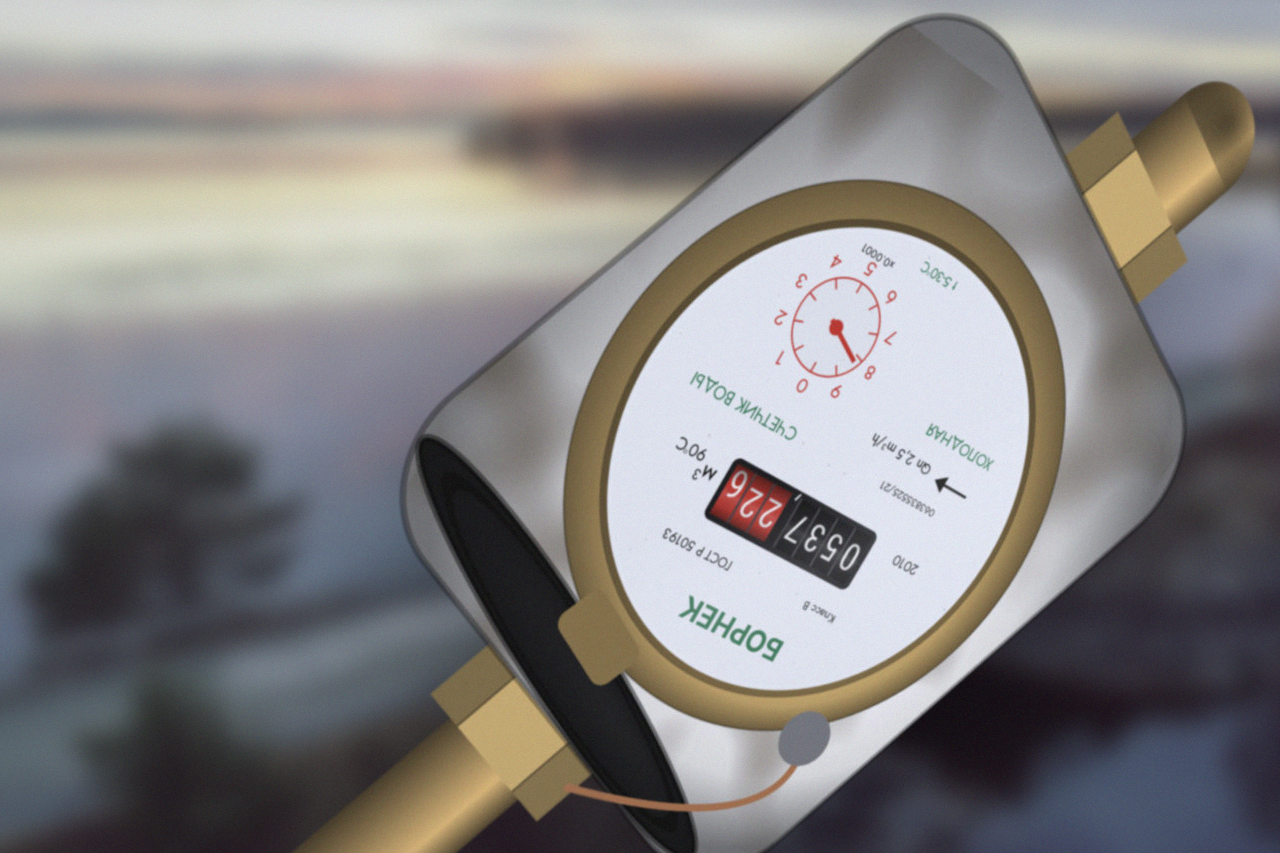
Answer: 537.2258 m³
